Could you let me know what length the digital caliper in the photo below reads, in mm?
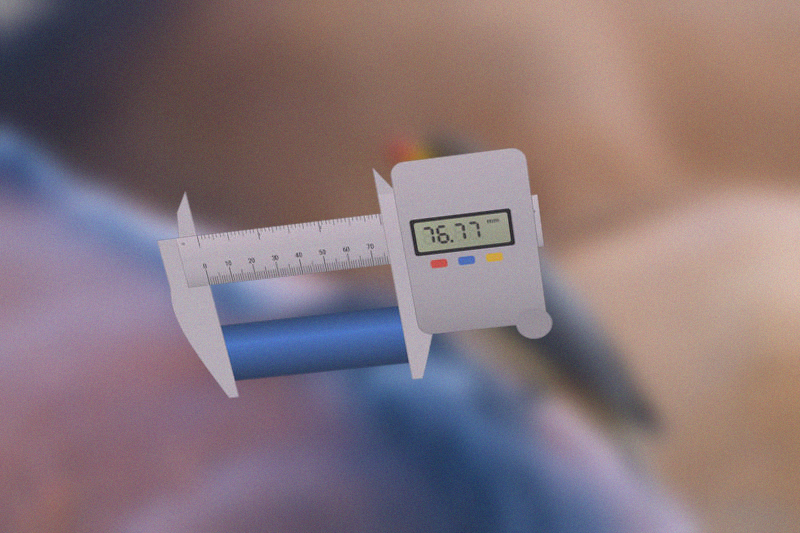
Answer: 76.77 mm
